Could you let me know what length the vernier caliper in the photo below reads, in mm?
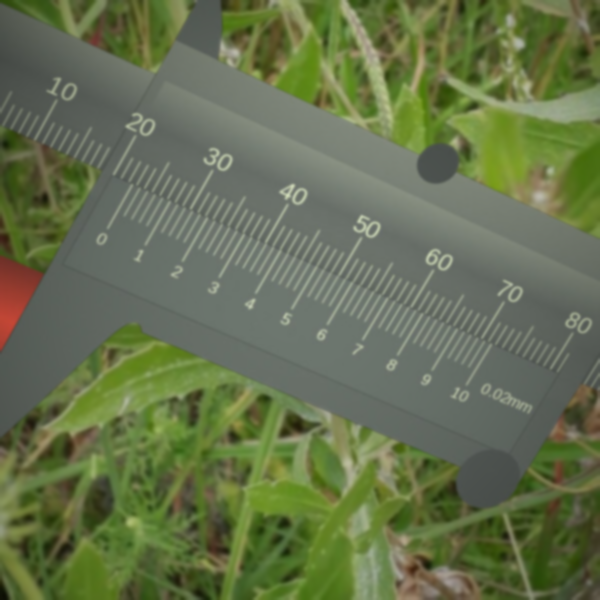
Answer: 22.5 mm
